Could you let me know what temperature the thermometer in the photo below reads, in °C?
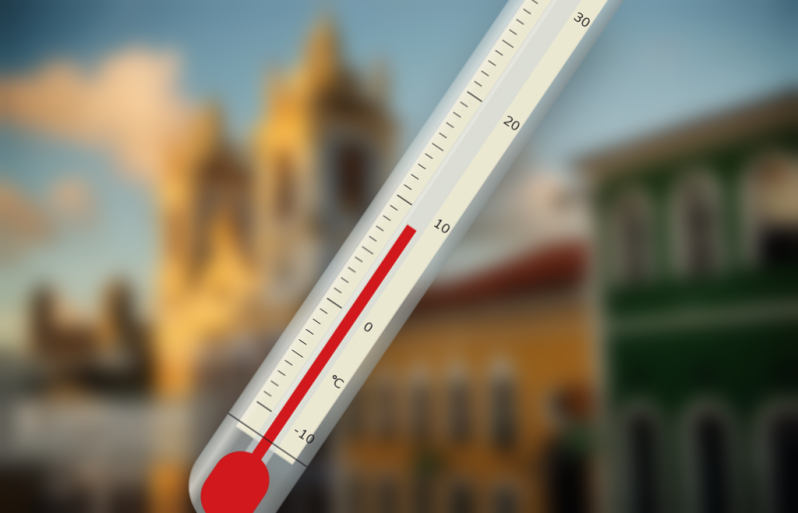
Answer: 8.5 °C
